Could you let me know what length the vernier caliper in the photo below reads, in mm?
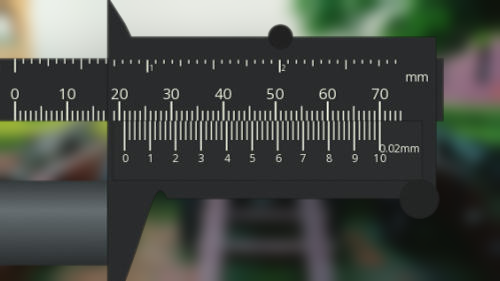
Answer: 21.0 mm
